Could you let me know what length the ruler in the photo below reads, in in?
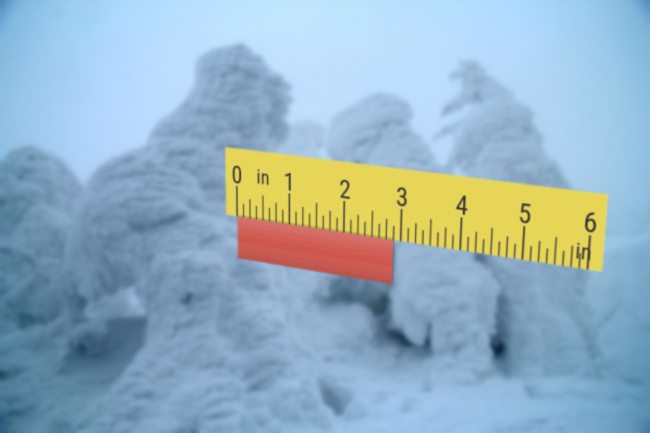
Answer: 2.875 in
